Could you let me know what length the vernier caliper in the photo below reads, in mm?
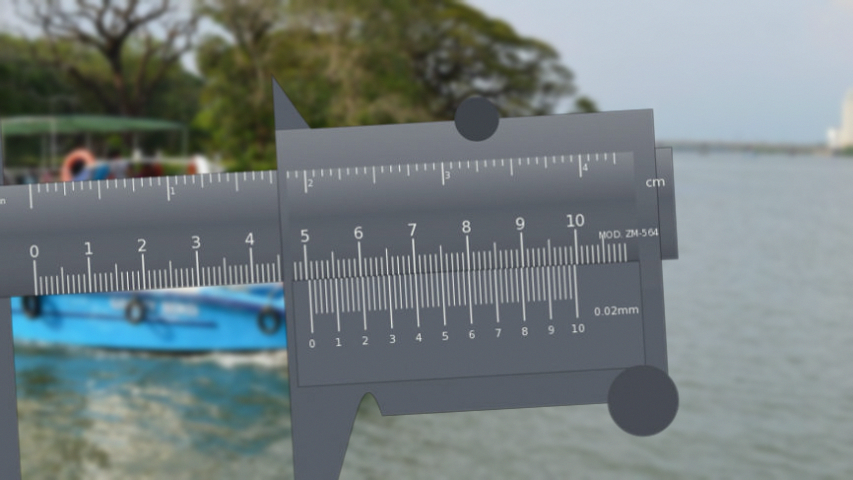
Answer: 50.5 mm
